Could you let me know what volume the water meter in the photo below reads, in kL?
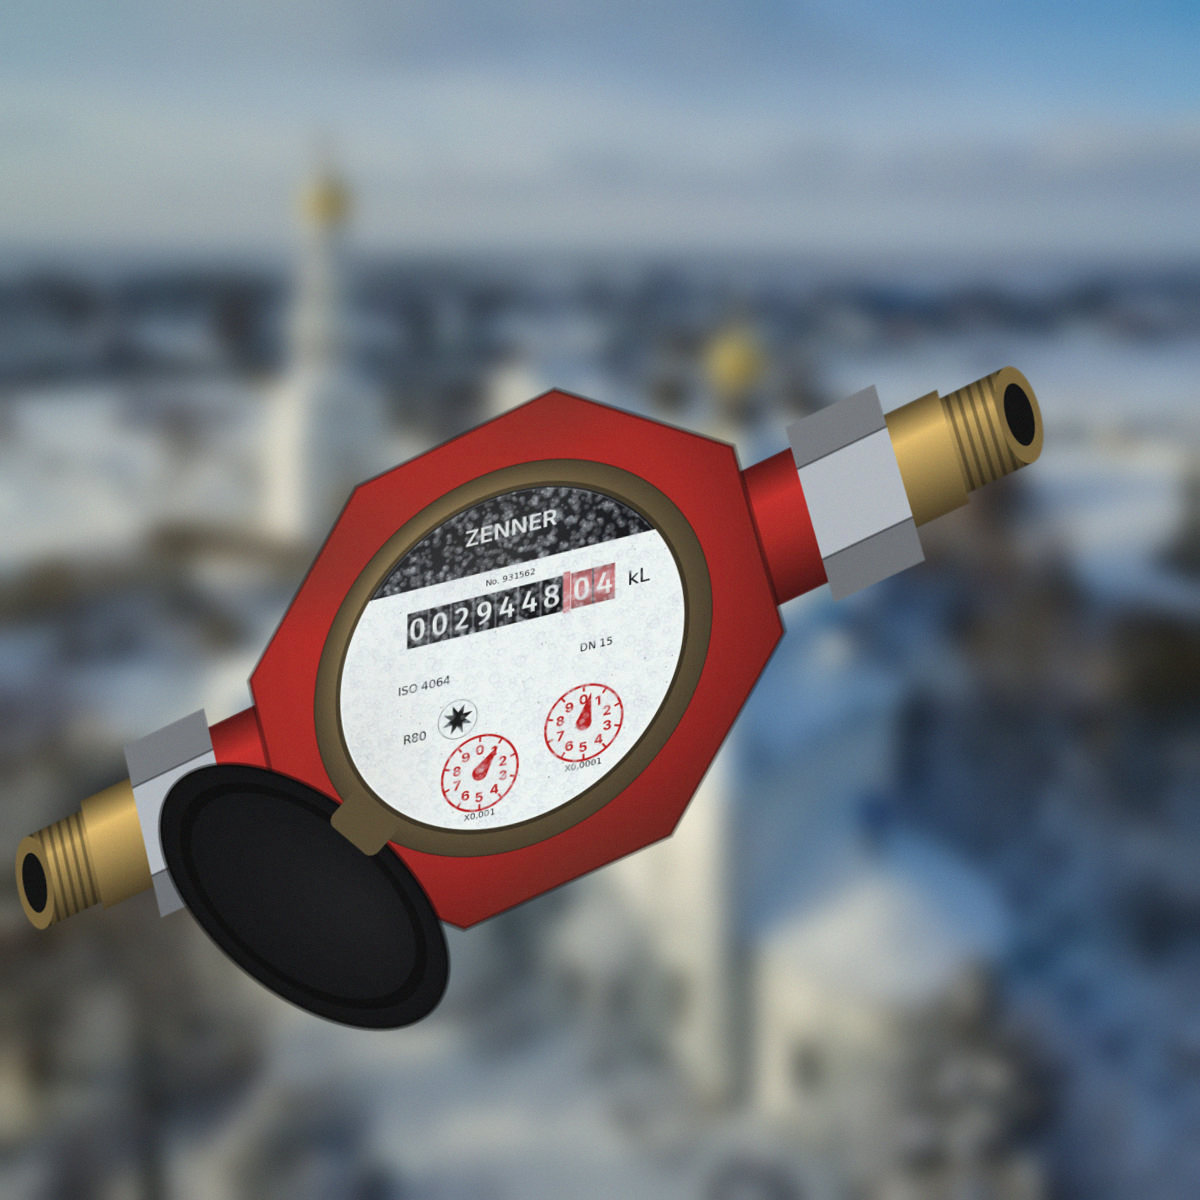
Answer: 29448.0410 kL
